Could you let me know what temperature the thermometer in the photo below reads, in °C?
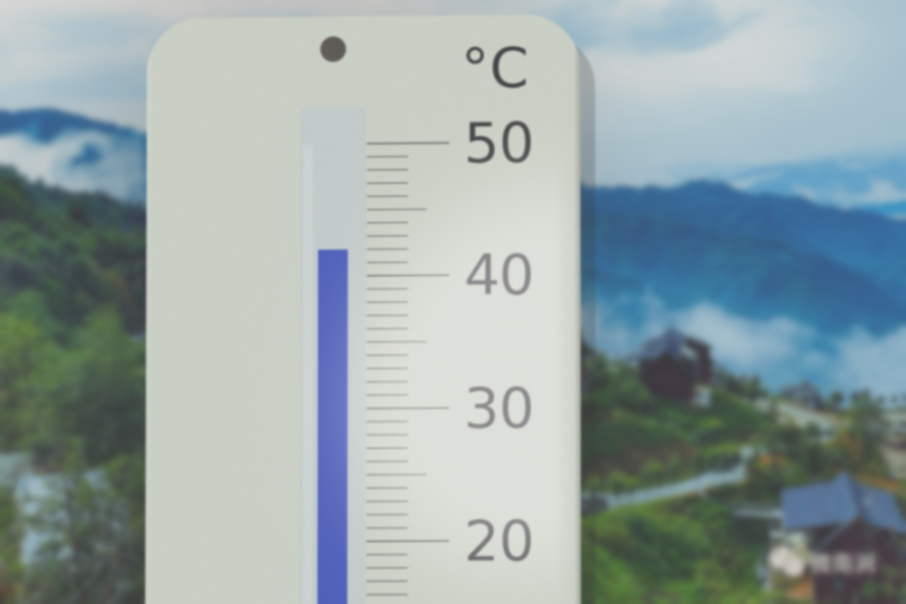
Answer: 42 °C
